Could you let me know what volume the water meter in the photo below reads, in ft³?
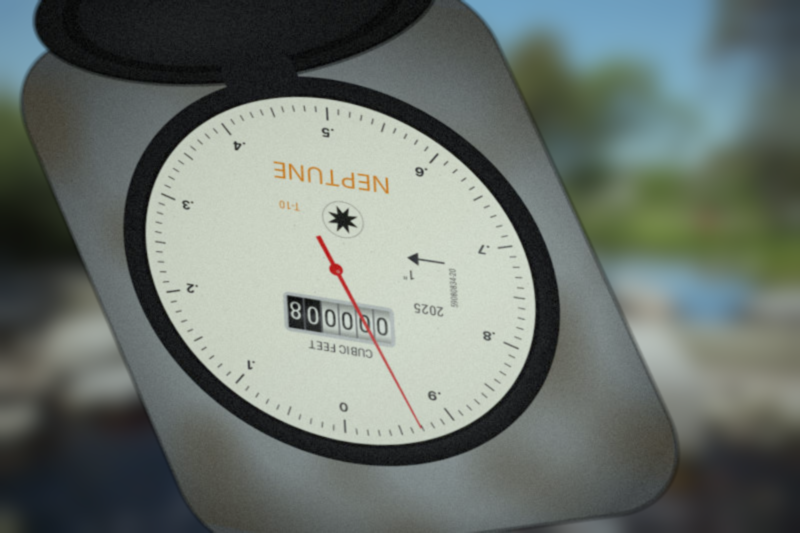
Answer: 7.93 ft³
